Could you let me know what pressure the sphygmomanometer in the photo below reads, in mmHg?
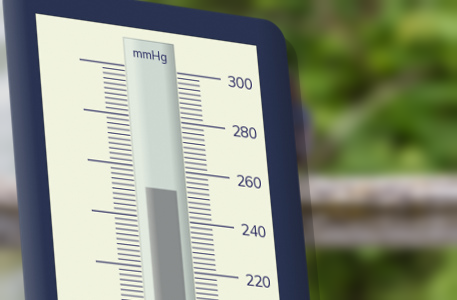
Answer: 252 mmHg
